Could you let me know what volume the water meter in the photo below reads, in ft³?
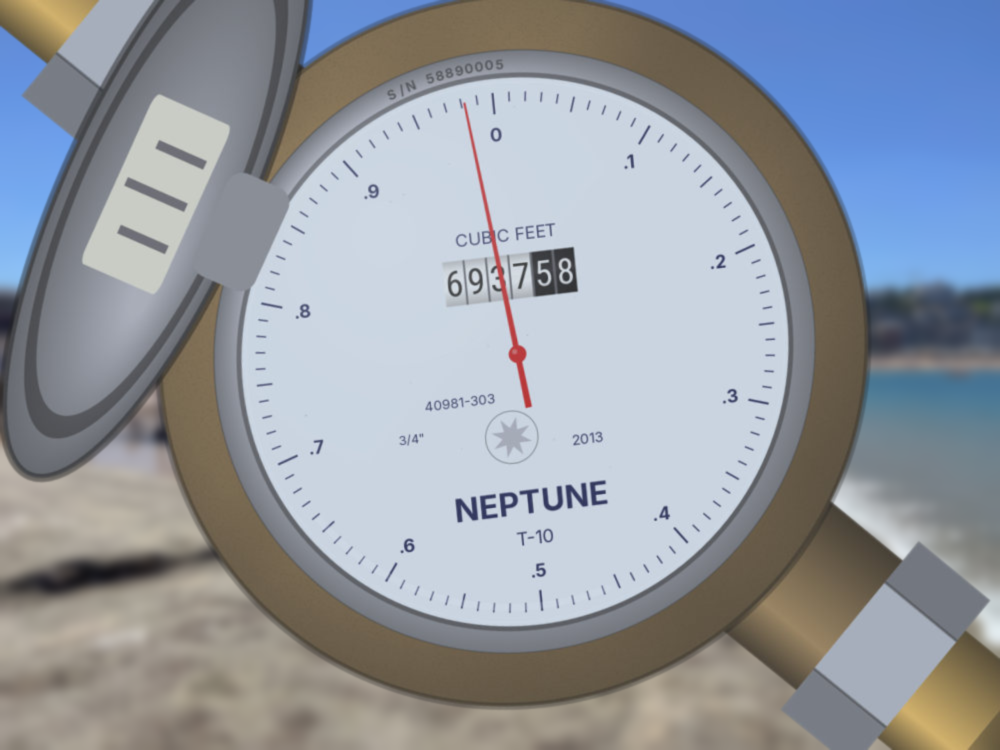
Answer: 693757.98 ft³
